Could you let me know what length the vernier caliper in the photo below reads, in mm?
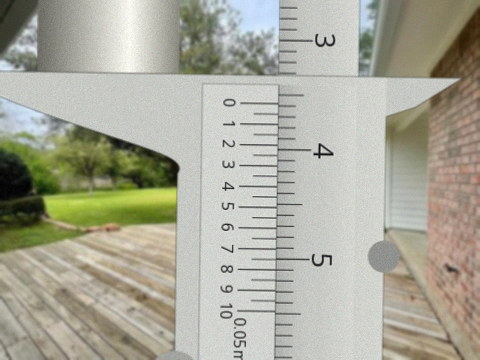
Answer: 35.8 mm
